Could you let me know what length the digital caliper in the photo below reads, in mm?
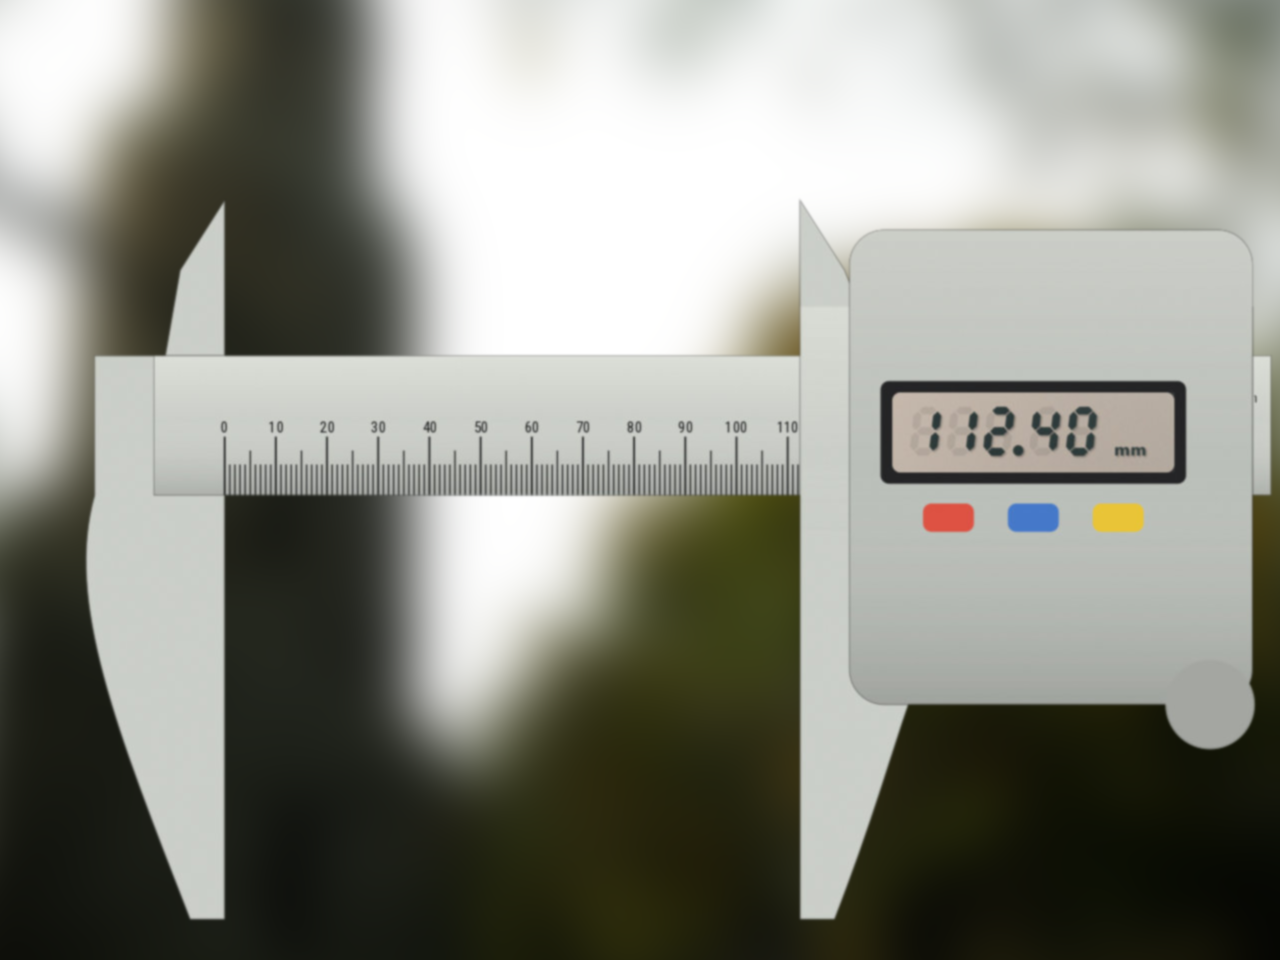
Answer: 112.40 mm
